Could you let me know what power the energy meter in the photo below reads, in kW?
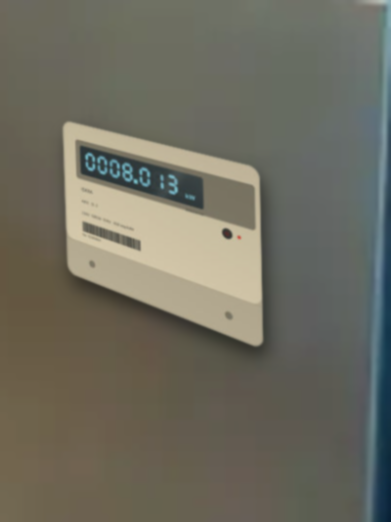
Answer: 8.013 kW
